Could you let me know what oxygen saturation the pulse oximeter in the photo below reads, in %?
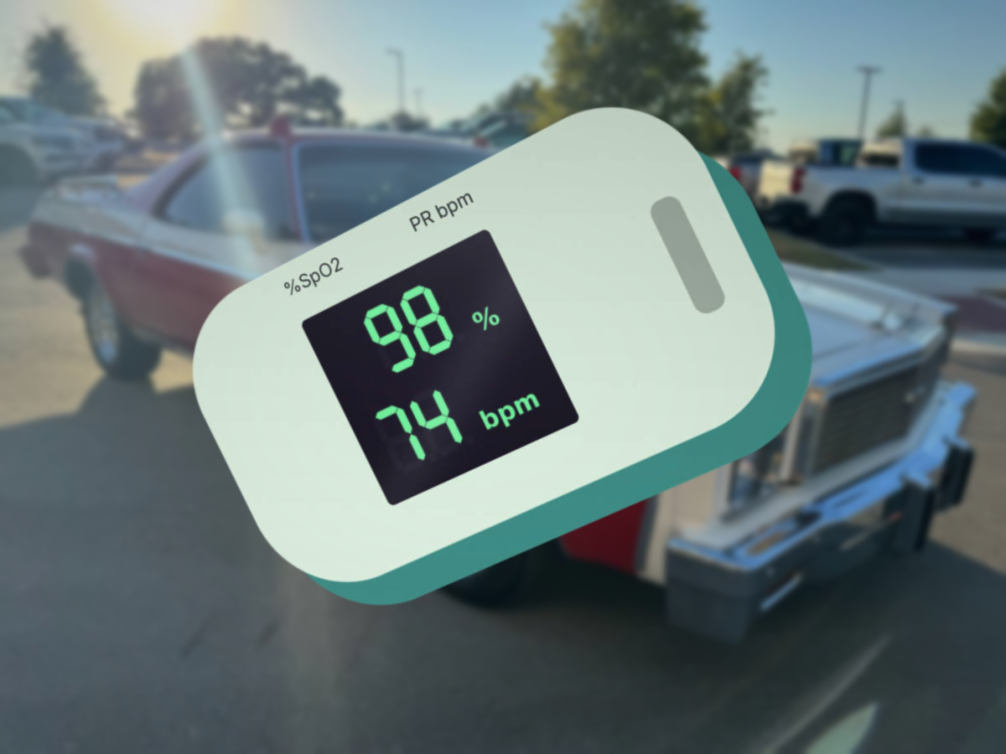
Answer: 98 %
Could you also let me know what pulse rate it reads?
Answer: 74 bpm
